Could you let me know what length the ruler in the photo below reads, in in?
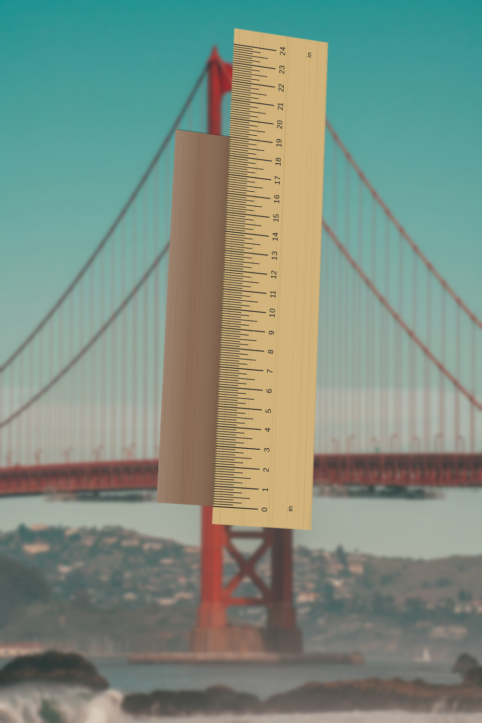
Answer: 19 in
